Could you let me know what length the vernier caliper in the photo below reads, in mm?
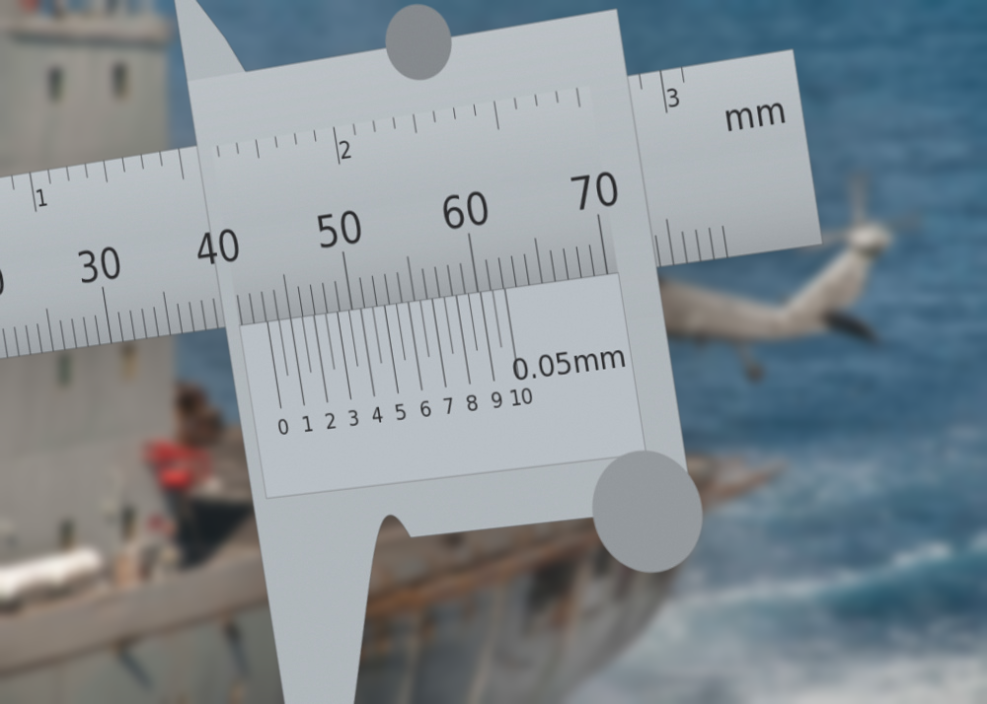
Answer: 43.1 mm
